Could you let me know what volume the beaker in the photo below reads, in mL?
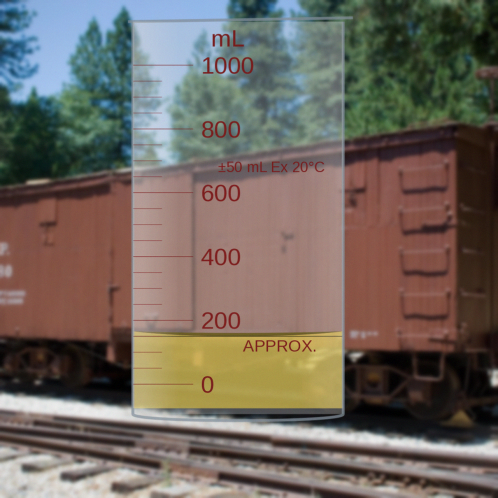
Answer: 150 mL
